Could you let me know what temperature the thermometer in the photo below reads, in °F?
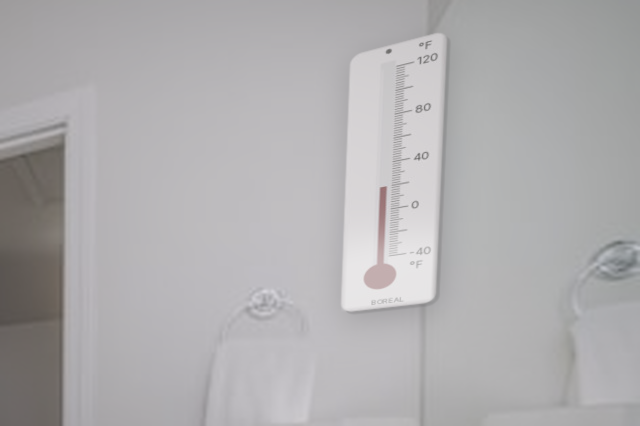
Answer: 20 °F
